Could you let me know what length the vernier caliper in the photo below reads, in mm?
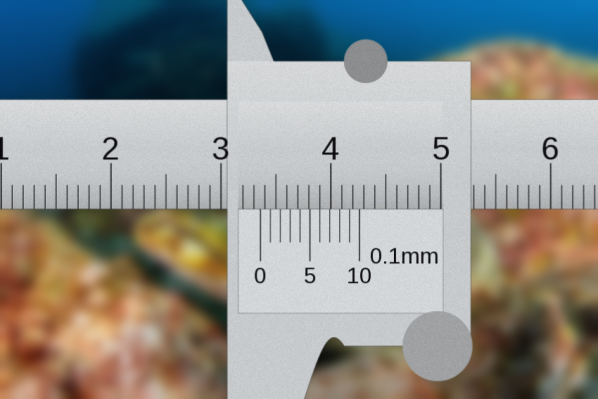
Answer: 33.6 mm
